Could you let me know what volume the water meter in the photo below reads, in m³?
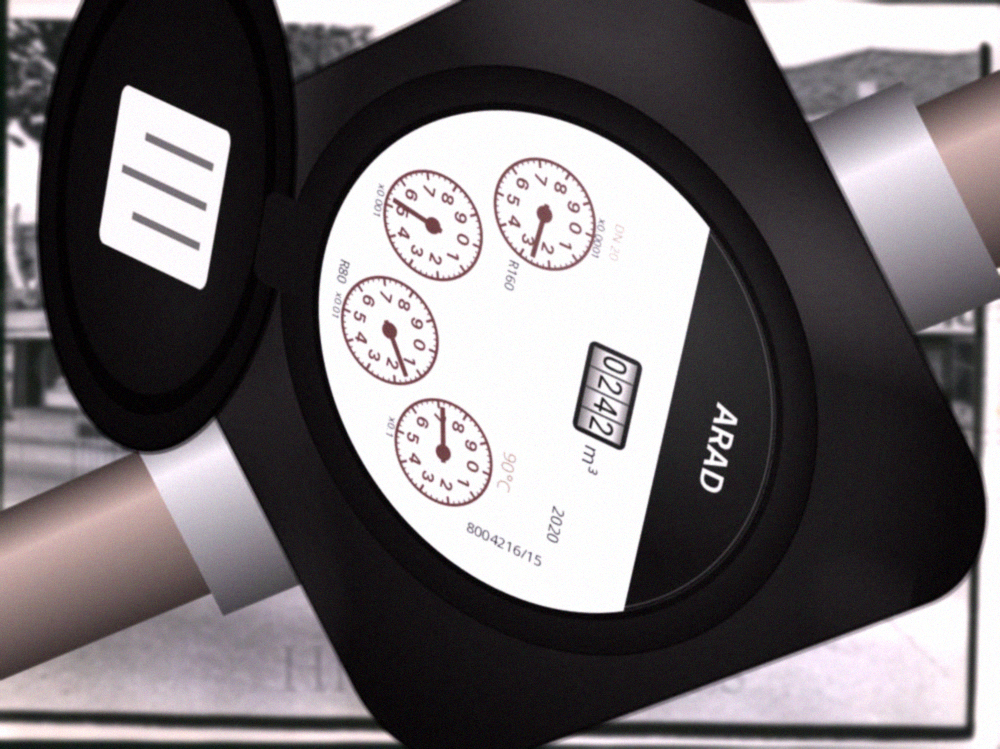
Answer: 242.7152 m³
